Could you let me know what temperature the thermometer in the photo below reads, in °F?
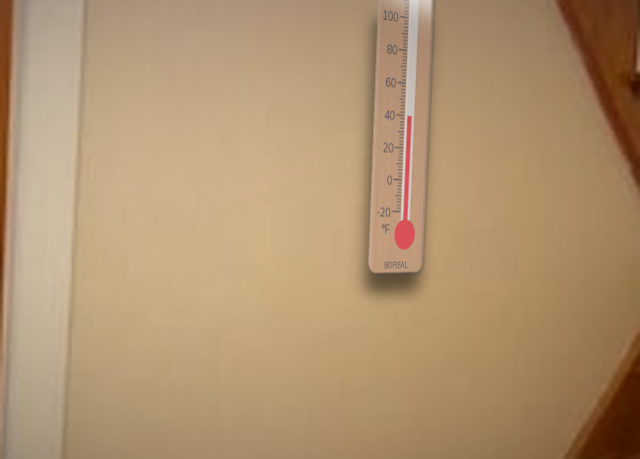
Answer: 40 °F
